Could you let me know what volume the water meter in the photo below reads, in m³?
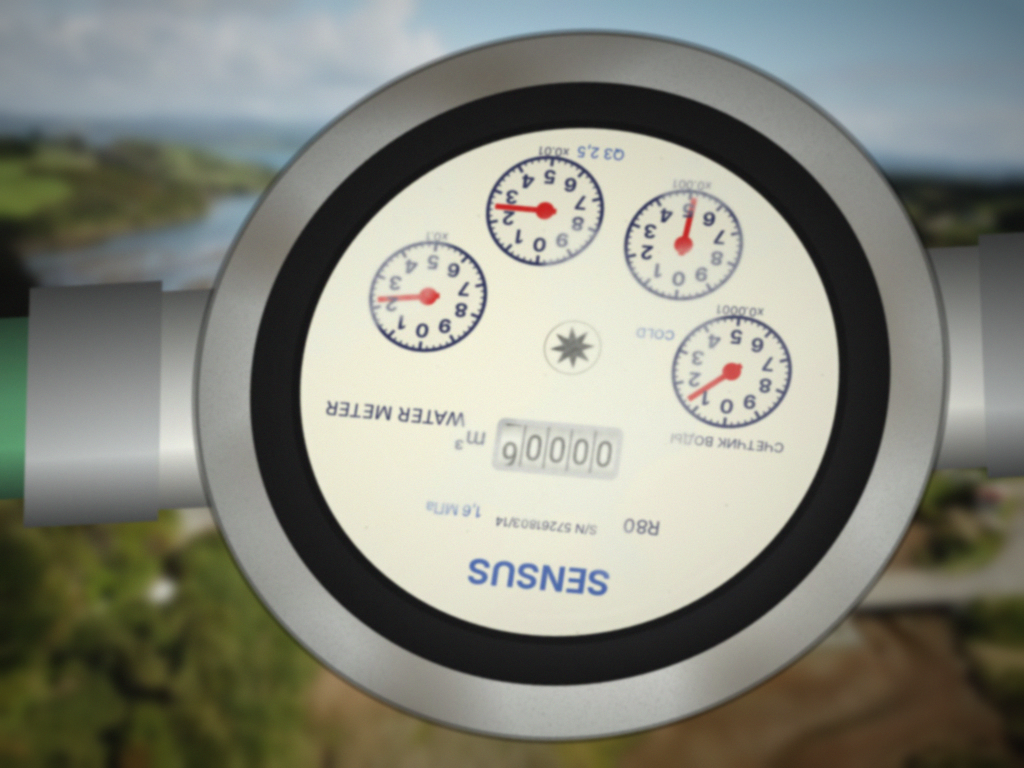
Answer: 6.2251 m³
